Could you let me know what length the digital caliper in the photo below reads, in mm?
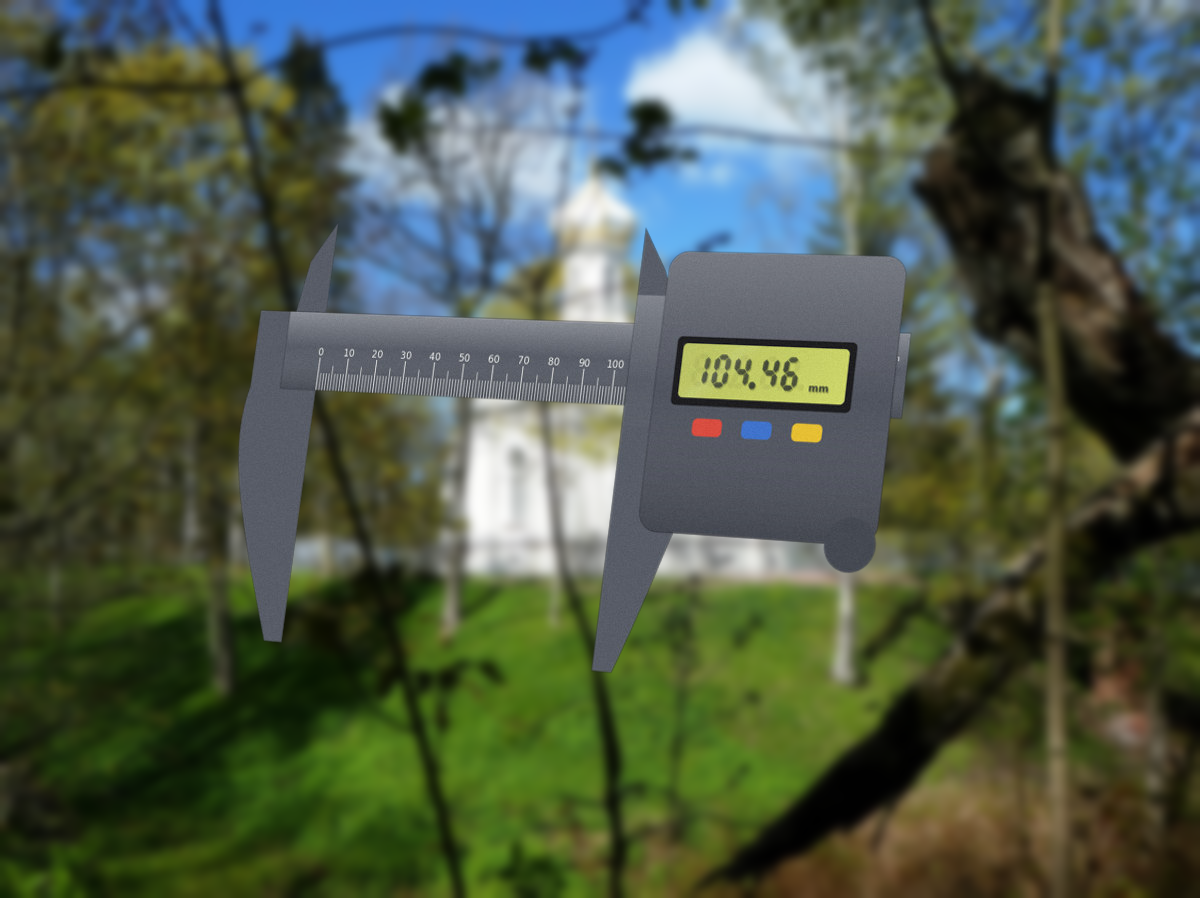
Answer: 104.46 mm
